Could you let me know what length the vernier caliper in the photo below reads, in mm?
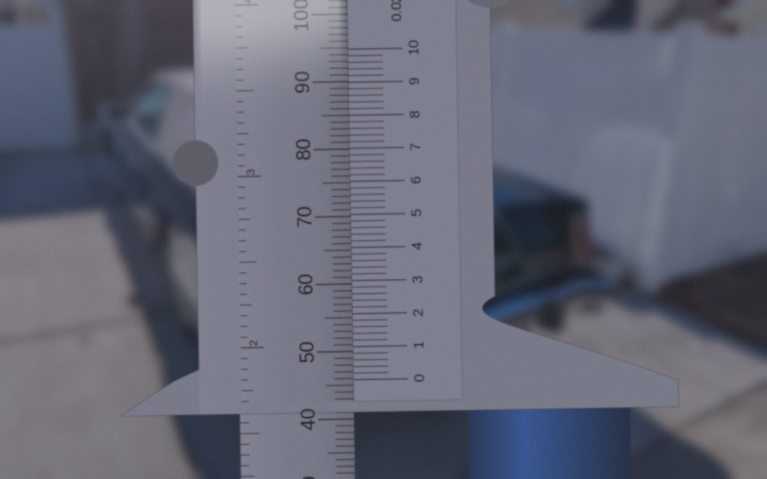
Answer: 45.8 mm
